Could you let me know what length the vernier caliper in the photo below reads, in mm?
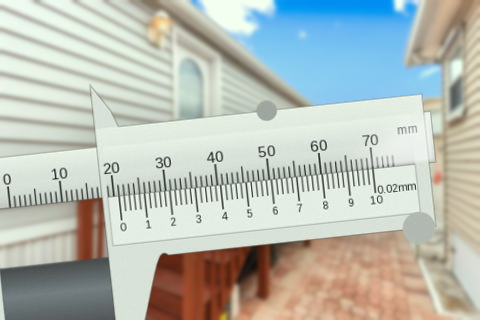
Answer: 21.0 mm
